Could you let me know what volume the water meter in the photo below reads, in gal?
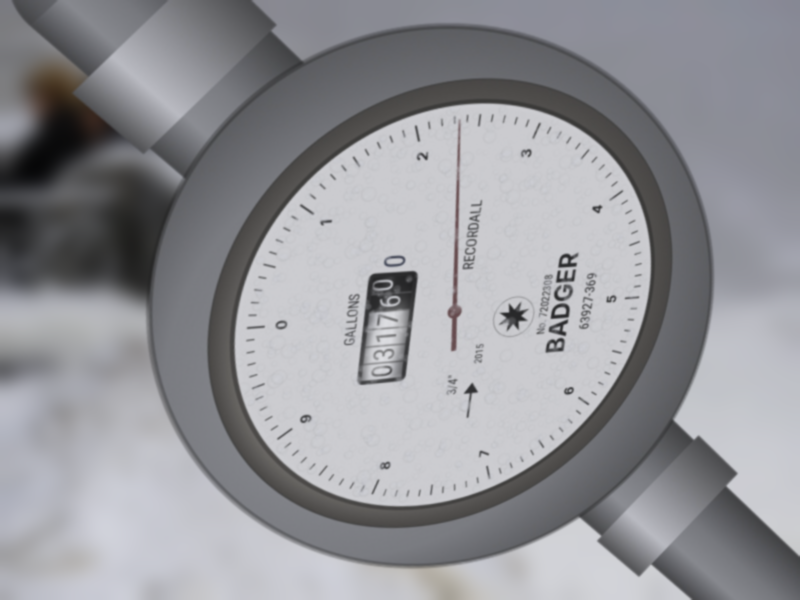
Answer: 317602.3 gal
